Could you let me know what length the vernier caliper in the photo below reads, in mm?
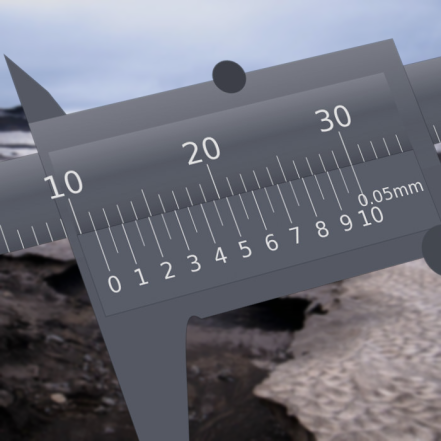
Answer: 11.0 mm
